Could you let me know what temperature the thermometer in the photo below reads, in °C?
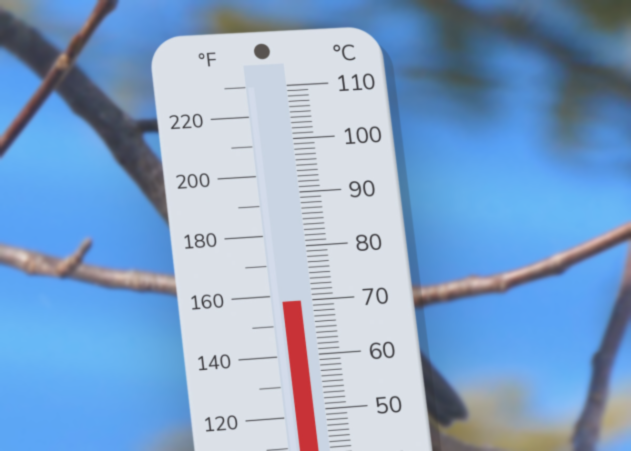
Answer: 70 °C
